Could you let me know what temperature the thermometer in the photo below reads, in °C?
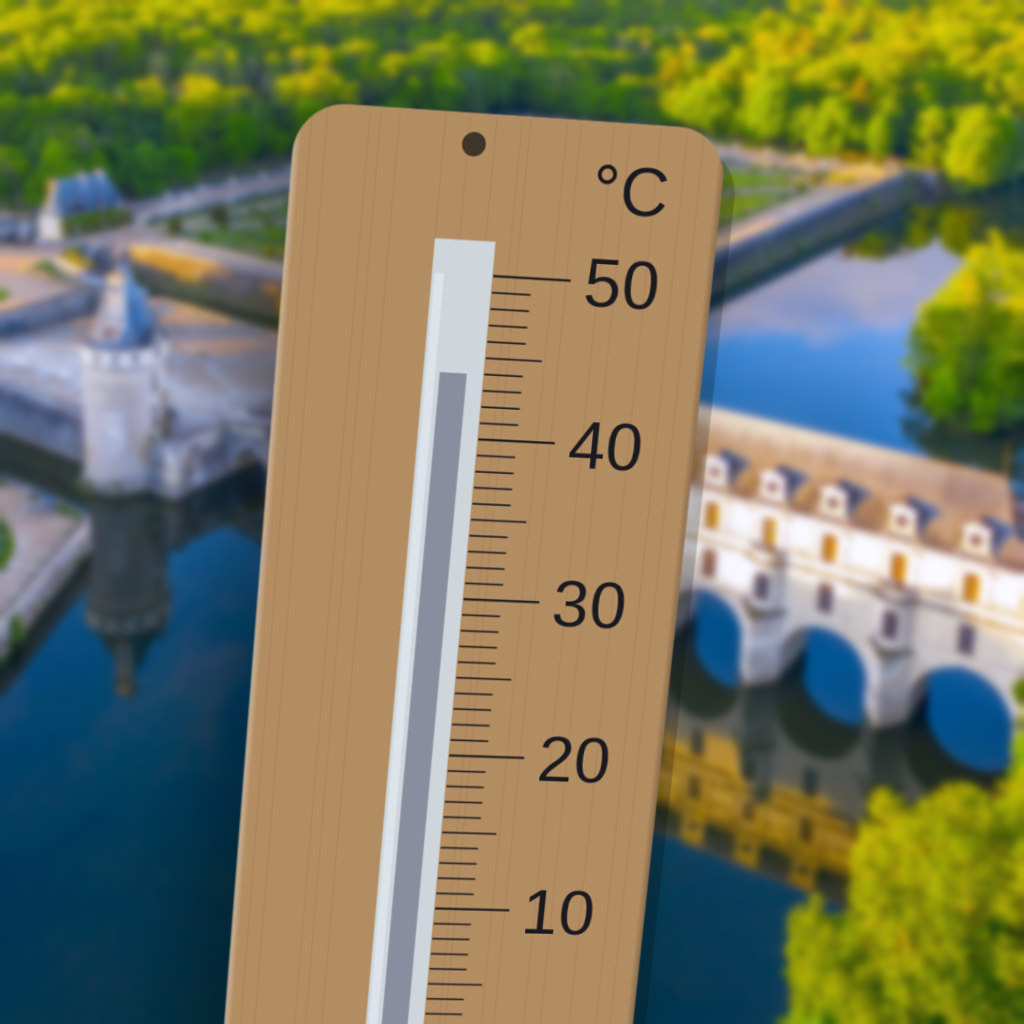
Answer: 44 °C
